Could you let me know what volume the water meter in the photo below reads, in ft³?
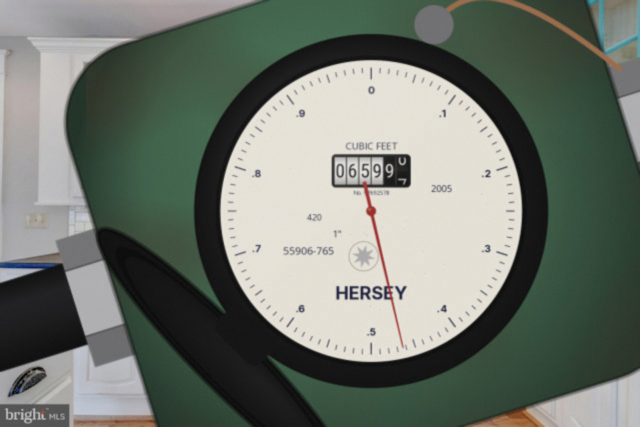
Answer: 65996.46 ft³
